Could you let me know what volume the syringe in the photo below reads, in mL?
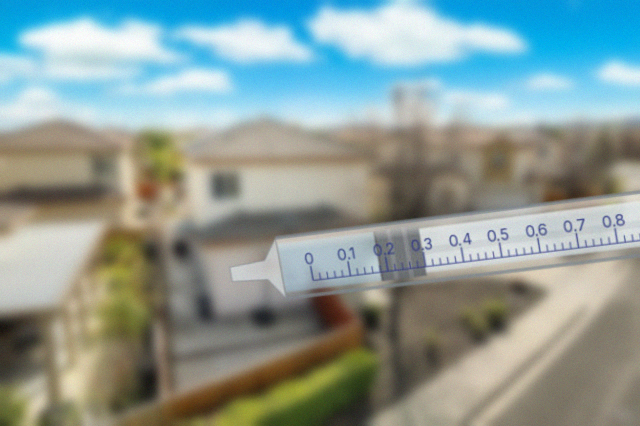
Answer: 0.18 mL
